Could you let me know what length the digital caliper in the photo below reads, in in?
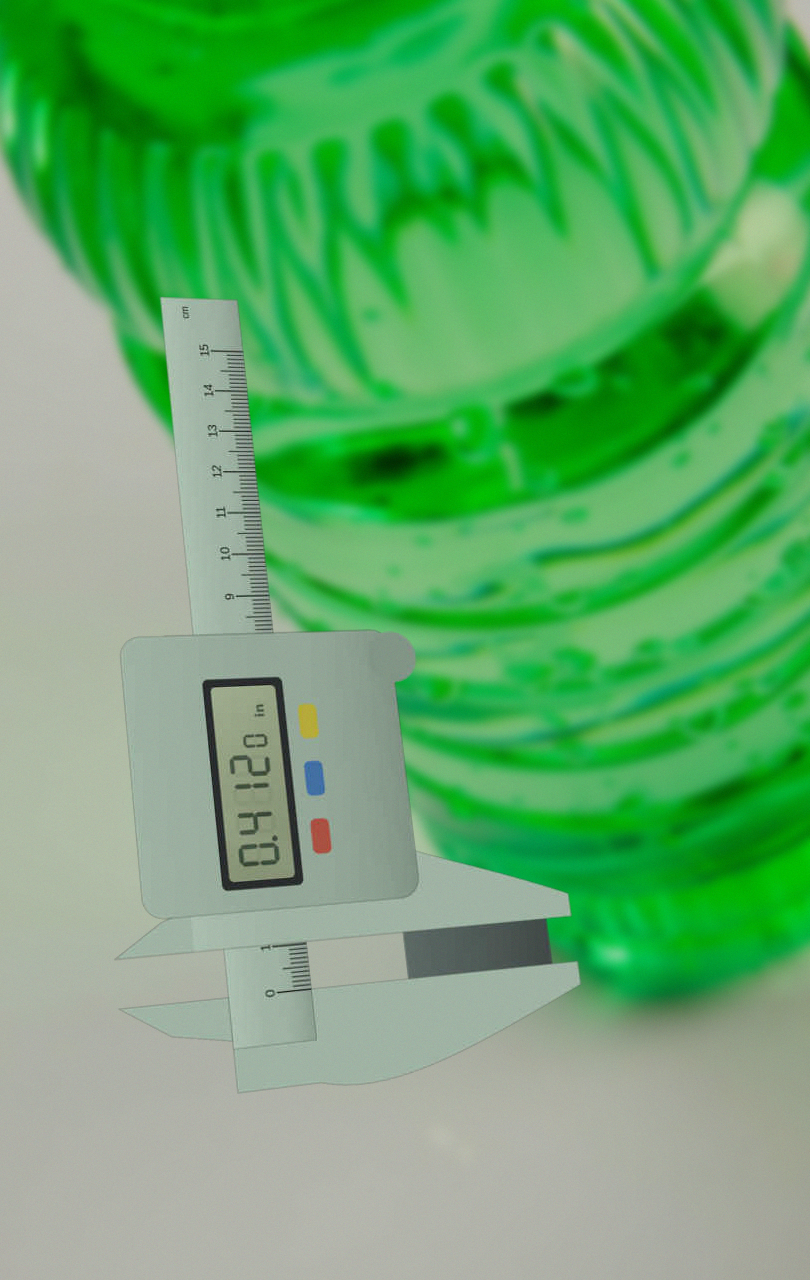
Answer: 0.4120 in
